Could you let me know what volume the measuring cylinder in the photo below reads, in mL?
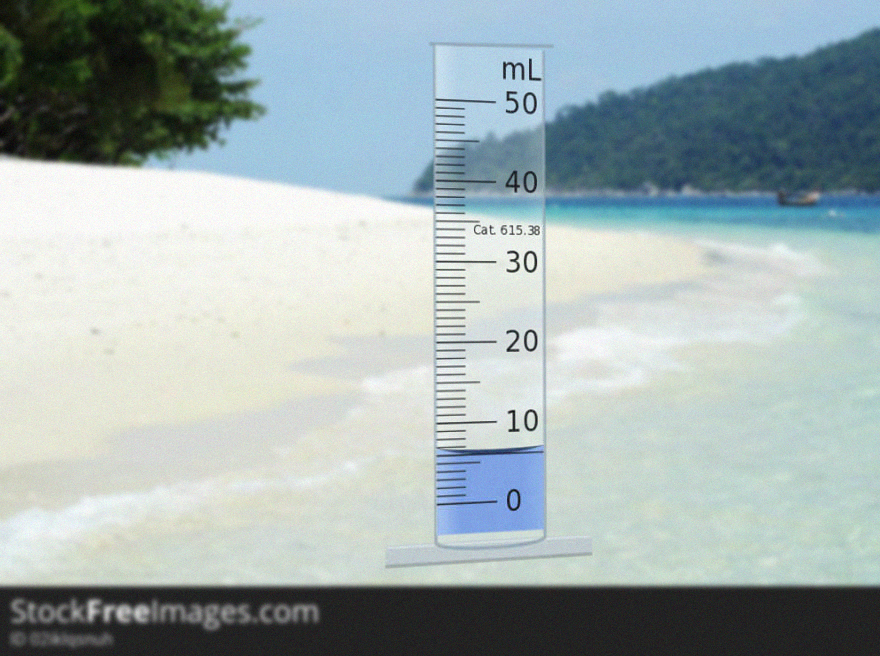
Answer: 6 mL
